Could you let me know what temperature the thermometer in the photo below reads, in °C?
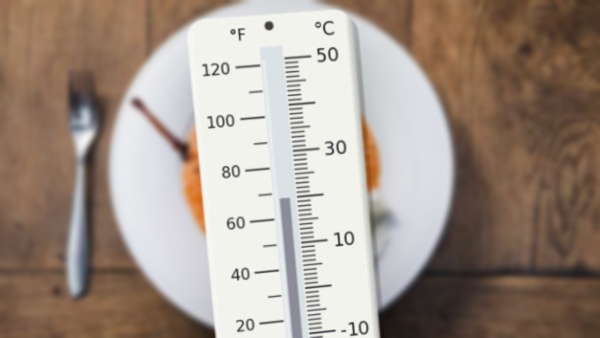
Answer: 20 °C
